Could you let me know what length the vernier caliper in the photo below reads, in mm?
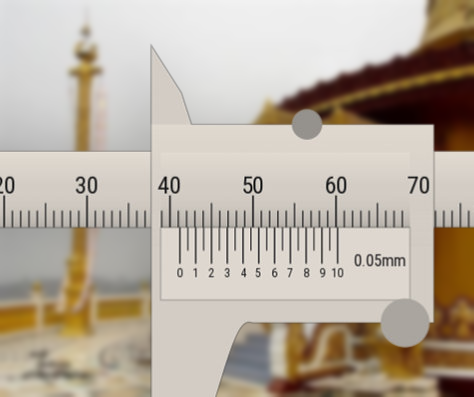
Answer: 41.2 mm
